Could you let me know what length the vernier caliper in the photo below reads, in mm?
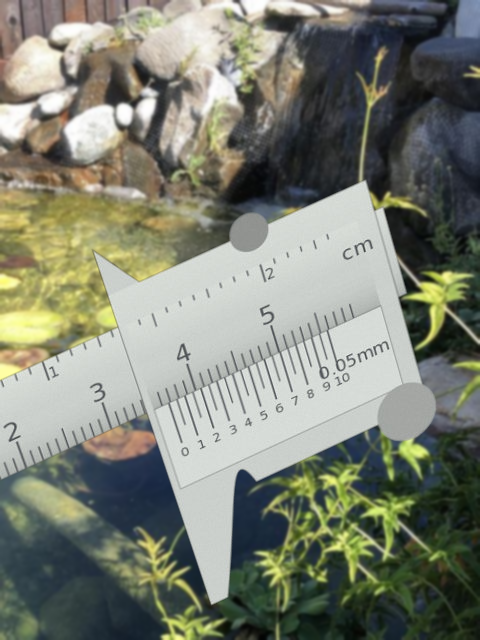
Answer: 36.8 mm
